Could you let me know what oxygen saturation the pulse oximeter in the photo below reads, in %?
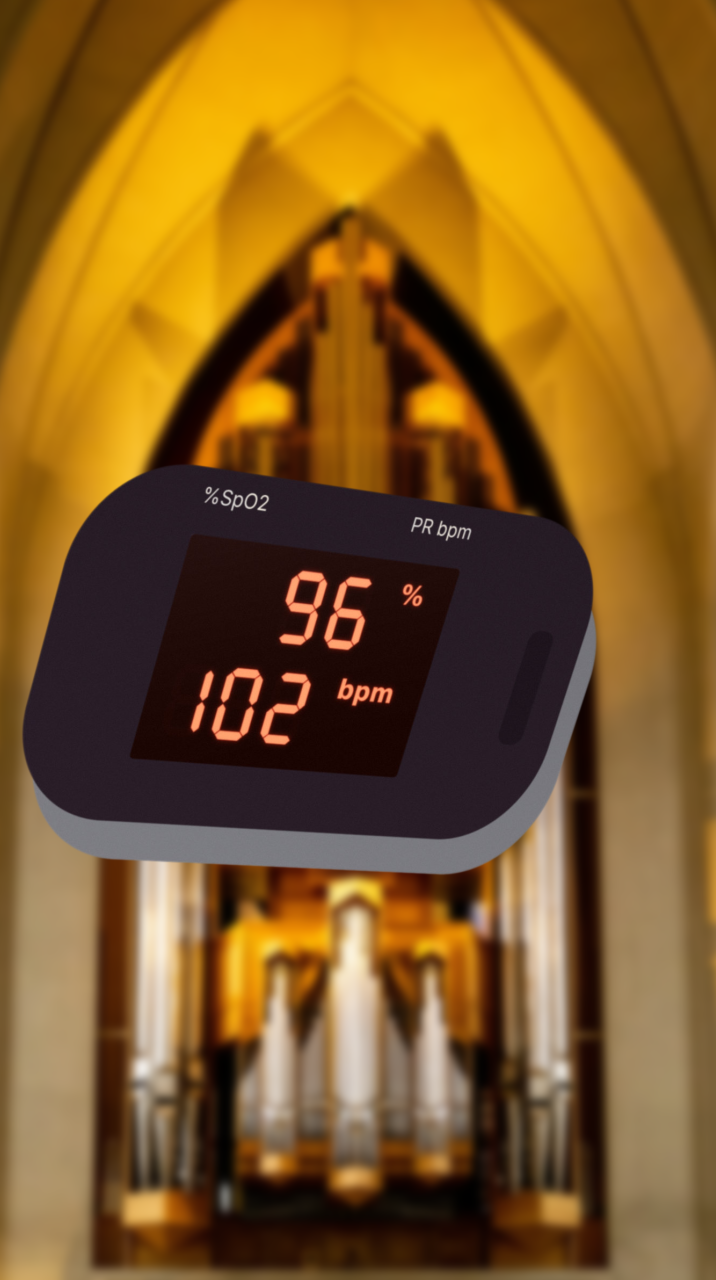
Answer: 96 %
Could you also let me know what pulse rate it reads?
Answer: 102 bpm
